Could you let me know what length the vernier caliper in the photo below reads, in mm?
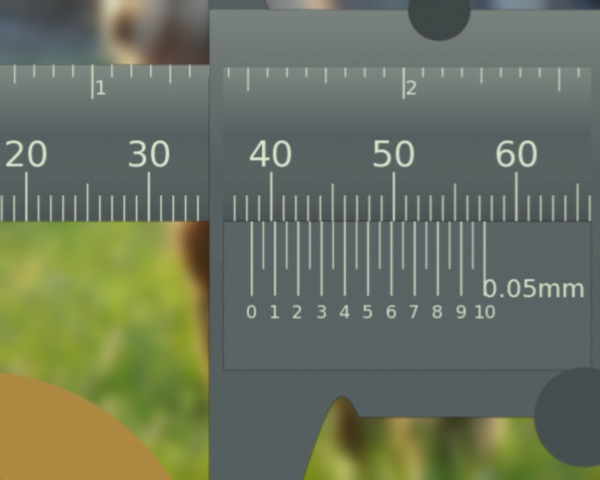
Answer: 38.4 mm
